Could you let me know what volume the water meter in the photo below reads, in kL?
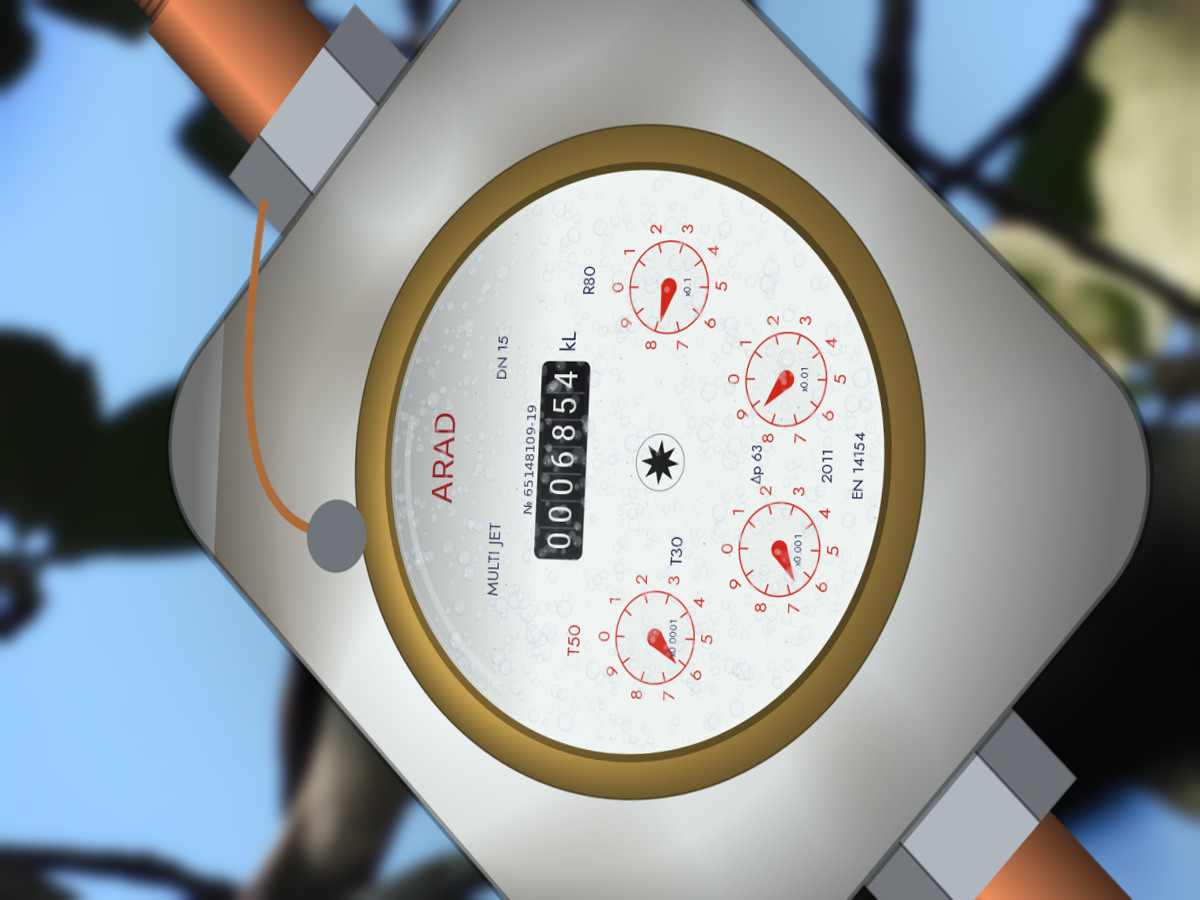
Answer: 6854.7866 kL
